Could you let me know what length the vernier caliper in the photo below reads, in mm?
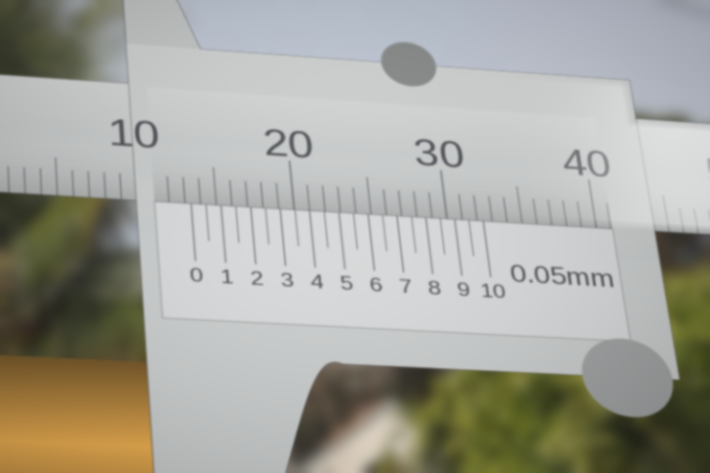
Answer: 13.4 mm
